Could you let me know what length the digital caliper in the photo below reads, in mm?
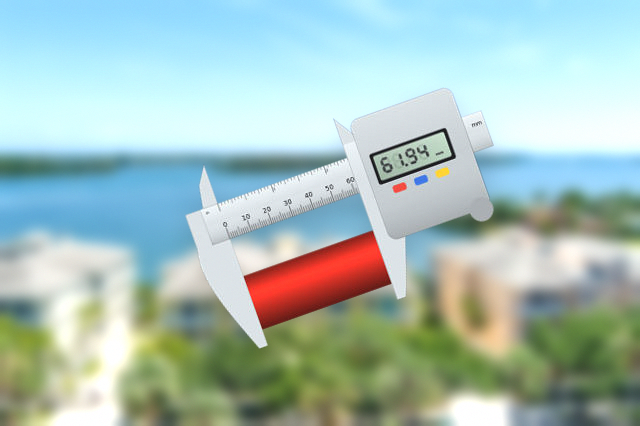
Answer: 61.94 mm
